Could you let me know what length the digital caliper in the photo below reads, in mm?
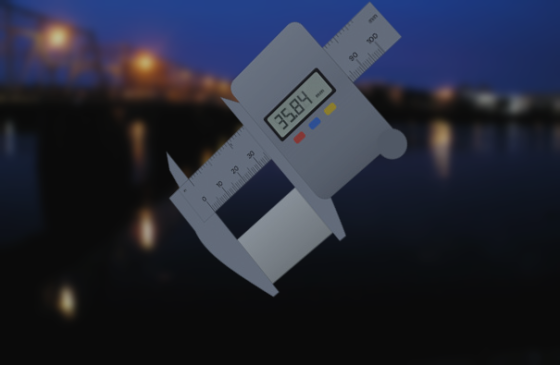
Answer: 35.84 mm
